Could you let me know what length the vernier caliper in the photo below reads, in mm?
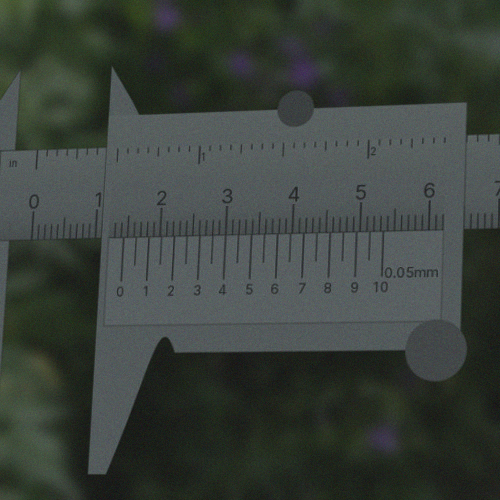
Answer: 14.4 mm
